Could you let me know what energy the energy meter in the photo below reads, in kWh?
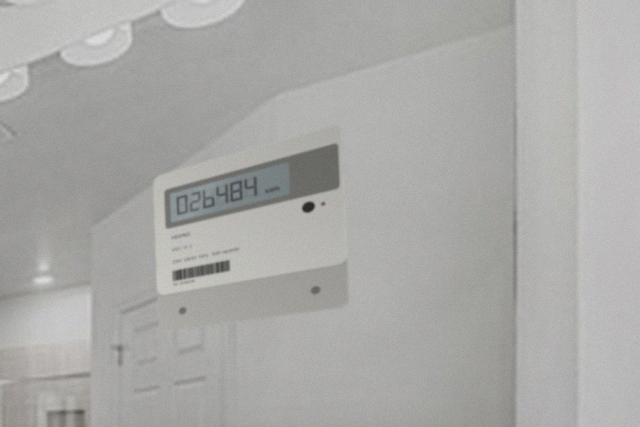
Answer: 26484 kWh
